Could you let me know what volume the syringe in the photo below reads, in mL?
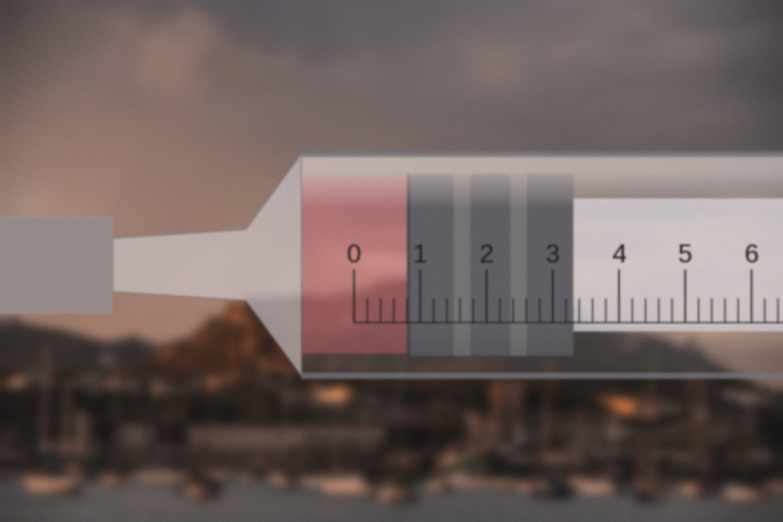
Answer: 0.8 mL
